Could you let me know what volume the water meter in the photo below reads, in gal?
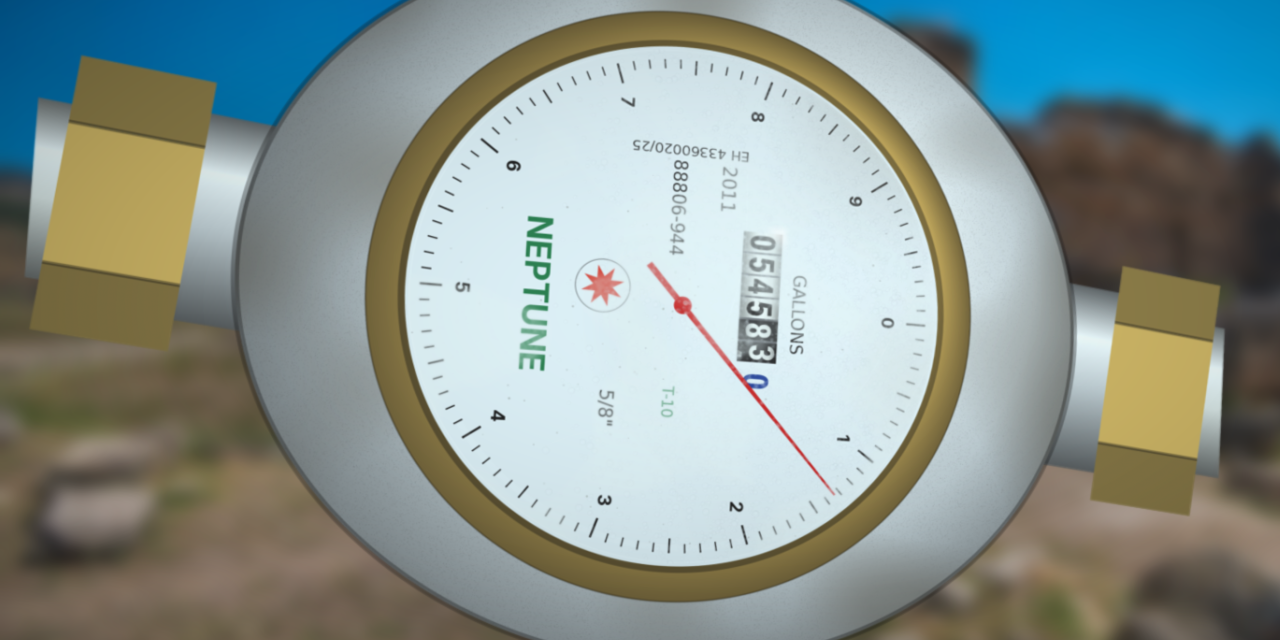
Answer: 545831.3 gal
